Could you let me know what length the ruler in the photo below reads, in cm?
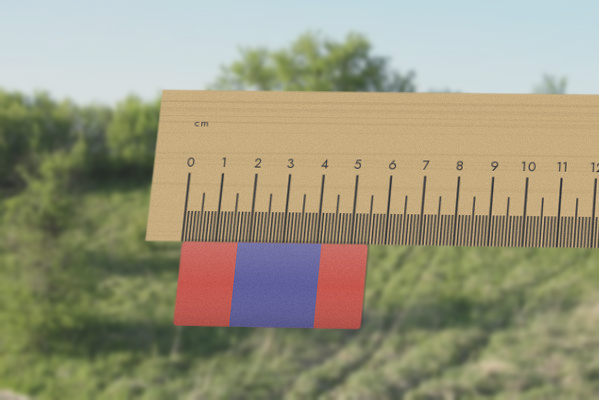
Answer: 5.5 cm
